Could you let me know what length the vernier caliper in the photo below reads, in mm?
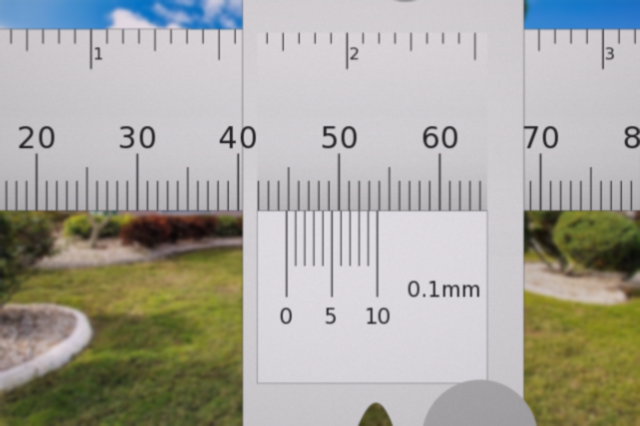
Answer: 44.8 mm
